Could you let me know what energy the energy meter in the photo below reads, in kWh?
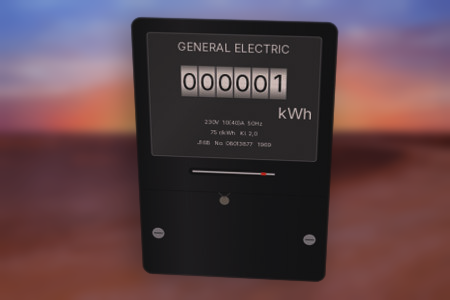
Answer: 1 kWh
